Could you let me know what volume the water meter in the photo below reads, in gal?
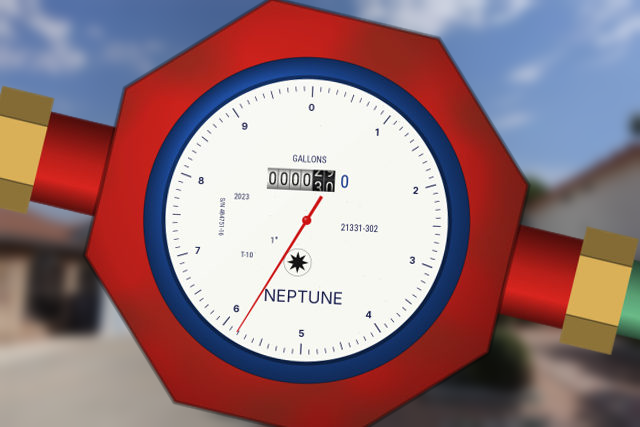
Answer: 295.8 gal
